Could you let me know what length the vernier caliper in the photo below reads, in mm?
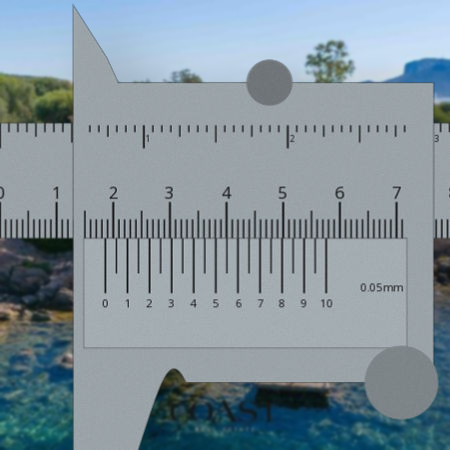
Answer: 18.6 mm
